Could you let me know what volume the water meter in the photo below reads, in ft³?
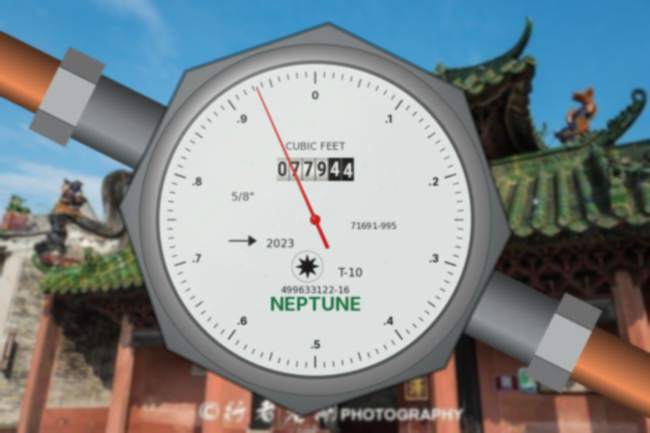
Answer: 77943.93 ft³
